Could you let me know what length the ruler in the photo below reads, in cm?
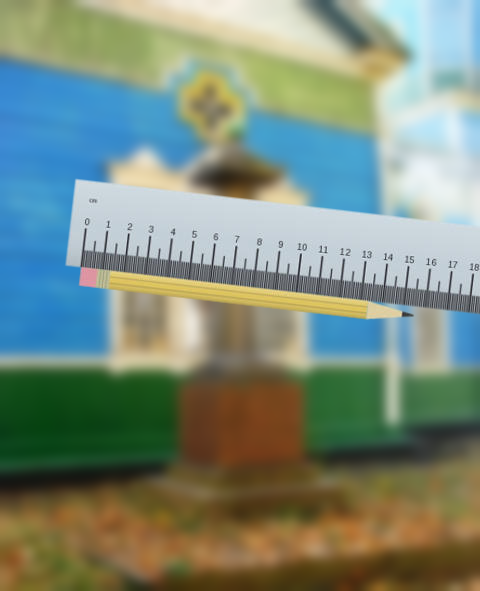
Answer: 15.5 cm
